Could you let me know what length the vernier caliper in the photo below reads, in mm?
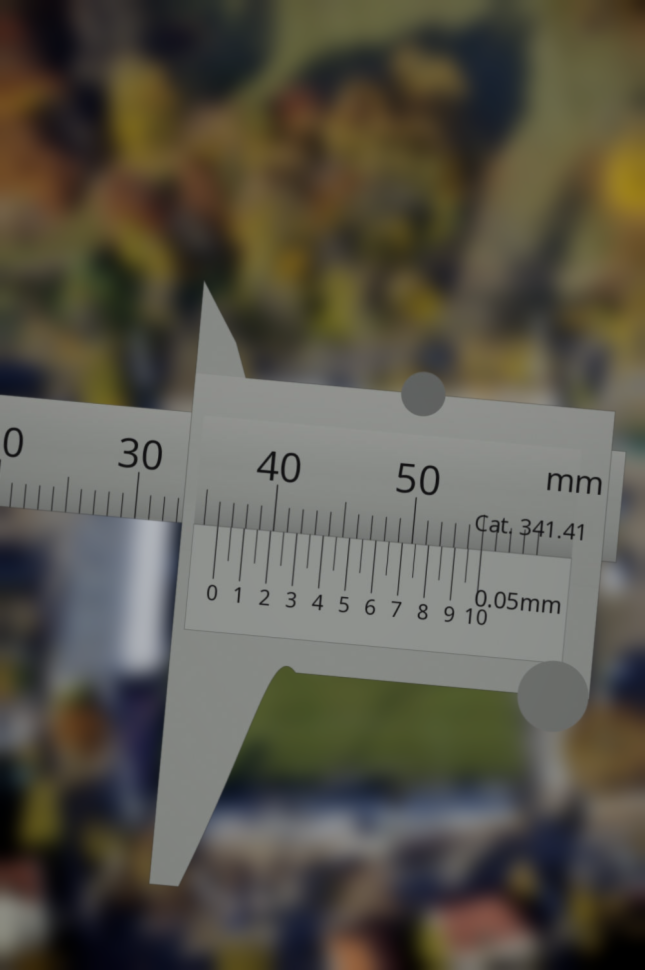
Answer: 36.0 mm
